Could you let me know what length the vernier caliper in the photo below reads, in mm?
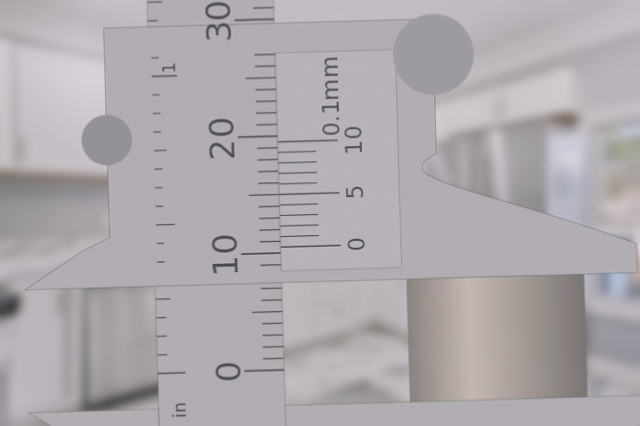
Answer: 10.5 mm
